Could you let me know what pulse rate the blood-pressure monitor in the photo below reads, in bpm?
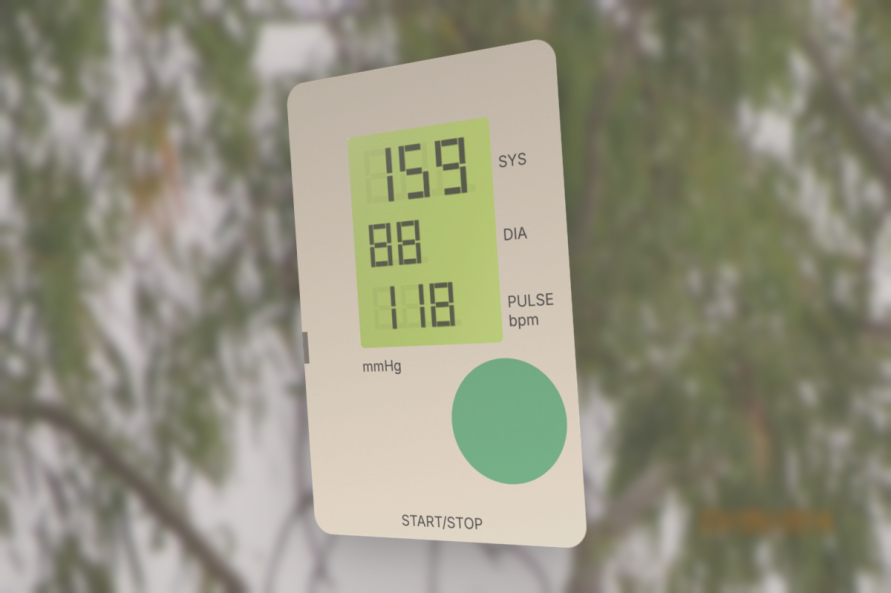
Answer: 118 bpm
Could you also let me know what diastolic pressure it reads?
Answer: 88 mmHg
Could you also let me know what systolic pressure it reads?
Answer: 159 mmHg
